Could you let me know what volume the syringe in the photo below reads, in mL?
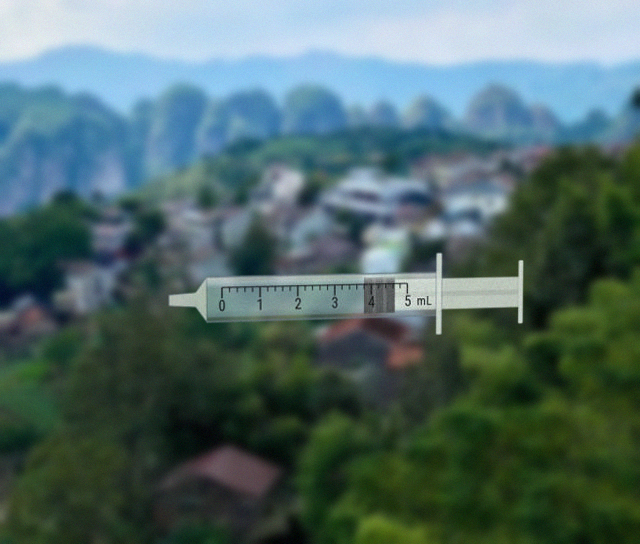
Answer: 3.8 mL
